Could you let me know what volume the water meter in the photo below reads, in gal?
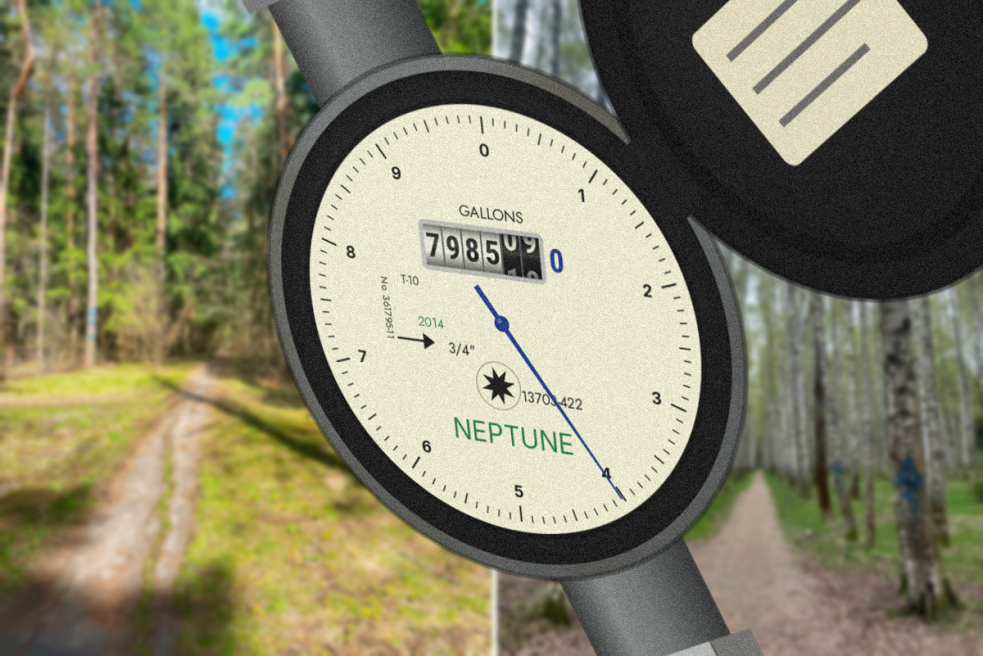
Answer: 7985094.0 gal
